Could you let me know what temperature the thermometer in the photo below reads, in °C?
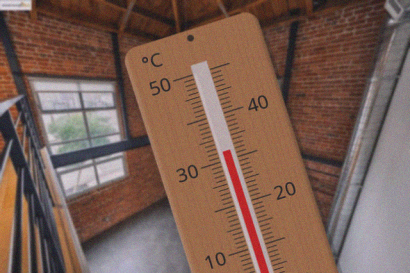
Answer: 32 °C
